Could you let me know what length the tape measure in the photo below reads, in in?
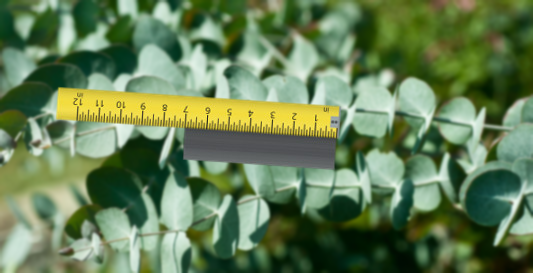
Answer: 7 in
